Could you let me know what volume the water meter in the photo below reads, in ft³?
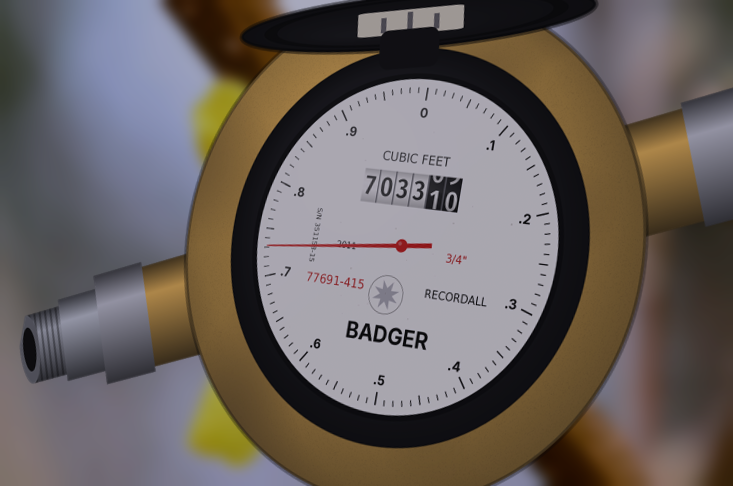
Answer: 703309.73 ft³
